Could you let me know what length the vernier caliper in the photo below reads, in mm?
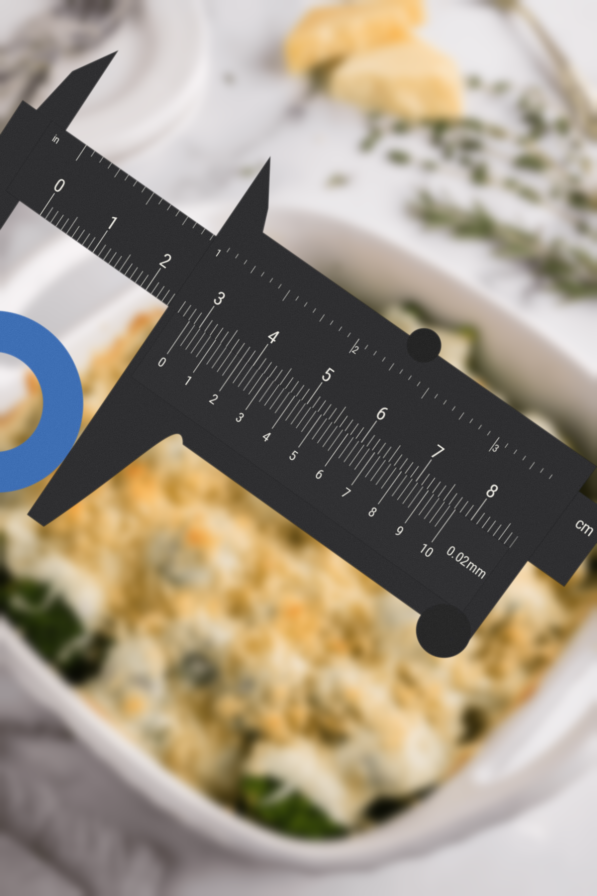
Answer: 28.2 mm
